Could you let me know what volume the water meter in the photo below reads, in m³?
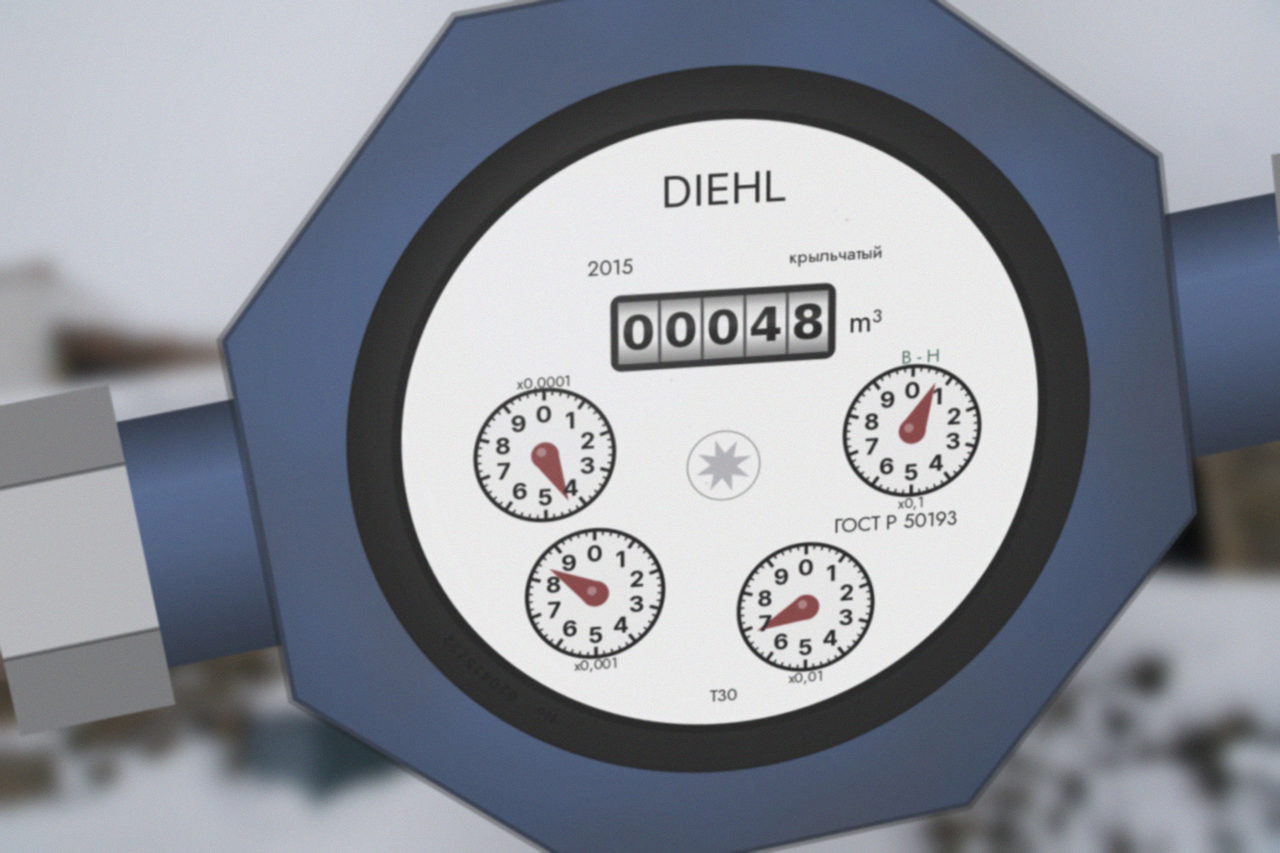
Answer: 48.0684 m³
